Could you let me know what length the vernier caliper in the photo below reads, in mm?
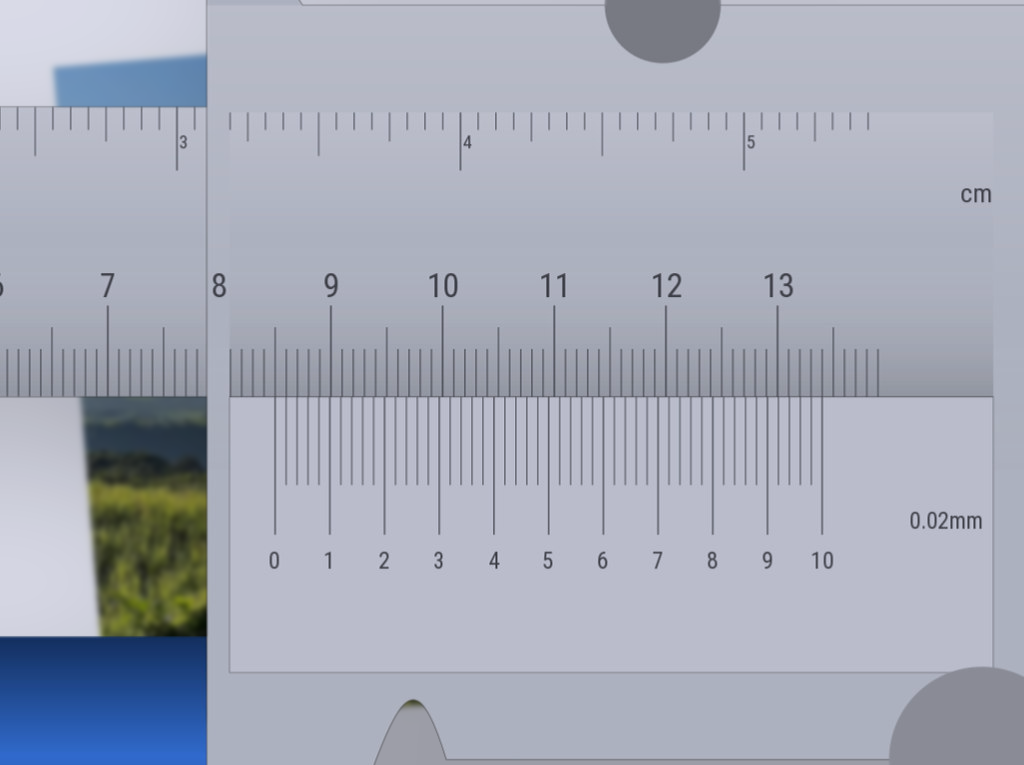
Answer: 85.0 mm
